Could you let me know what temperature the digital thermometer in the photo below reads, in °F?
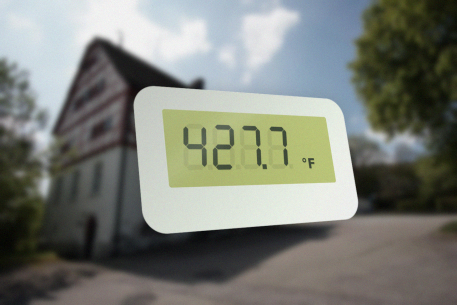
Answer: 427.7 °F
